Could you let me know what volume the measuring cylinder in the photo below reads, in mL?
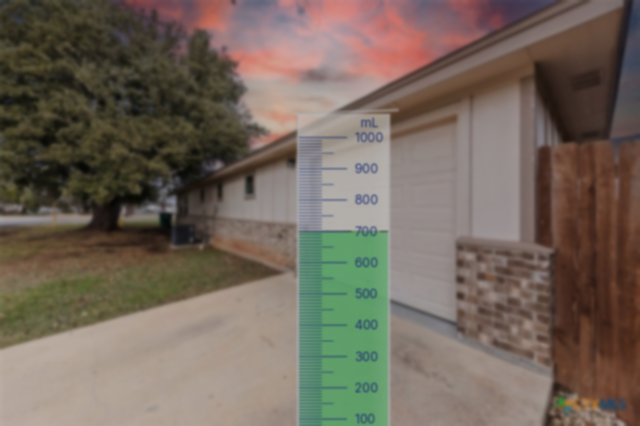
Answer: 700 mL
